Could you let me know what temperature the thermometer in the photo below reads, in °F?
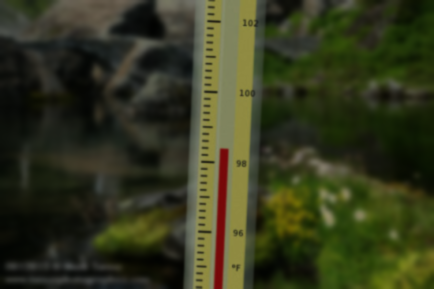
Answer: 98.4 °F
